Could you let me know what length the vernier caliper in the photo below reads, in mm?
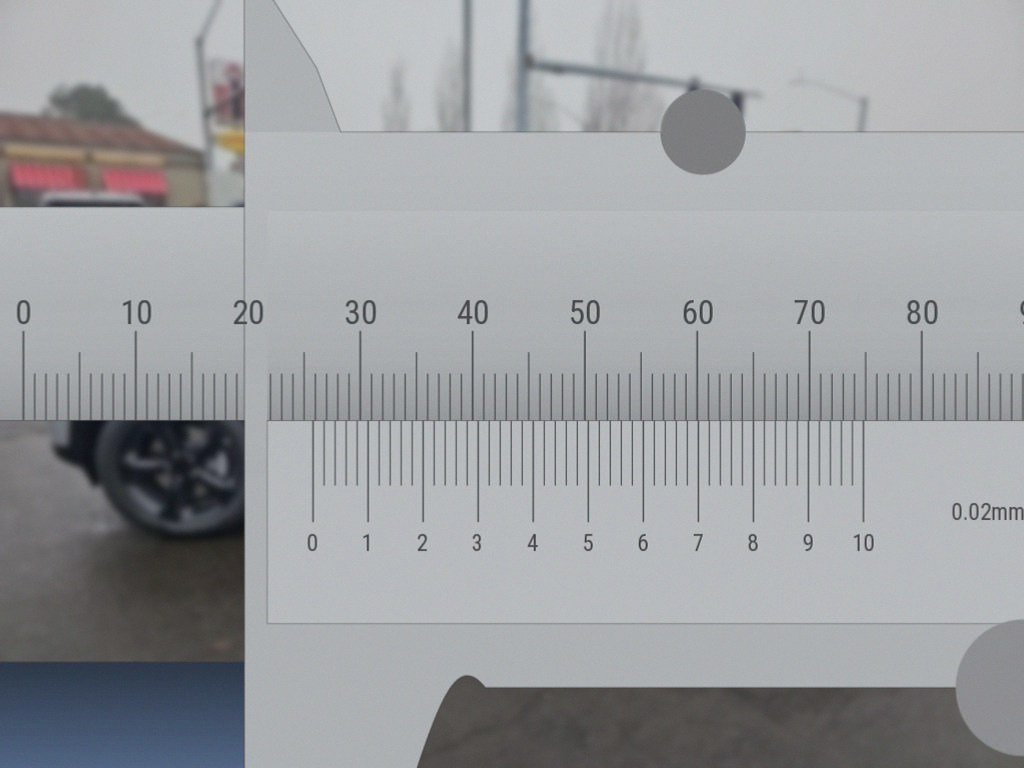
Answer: 25.8 mm
